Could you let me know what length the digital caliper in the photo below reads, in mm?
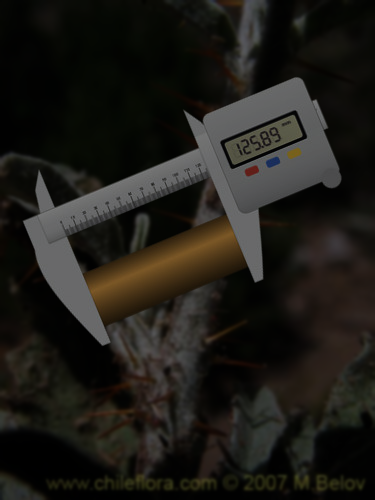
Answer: 125.89 mm
